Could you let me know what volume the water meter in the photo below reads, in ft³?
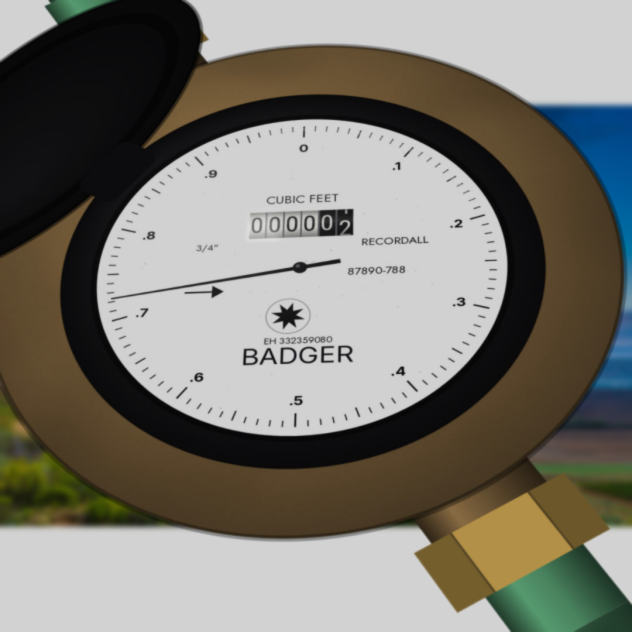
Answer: 1.72 ft³
